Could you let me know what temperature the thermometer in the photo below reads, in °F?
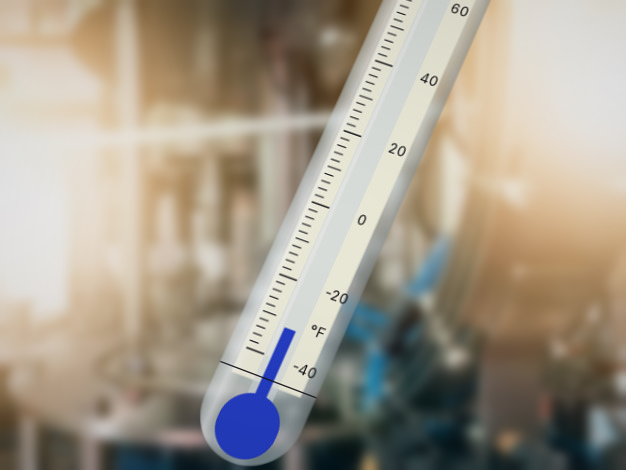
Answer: -32 °F
